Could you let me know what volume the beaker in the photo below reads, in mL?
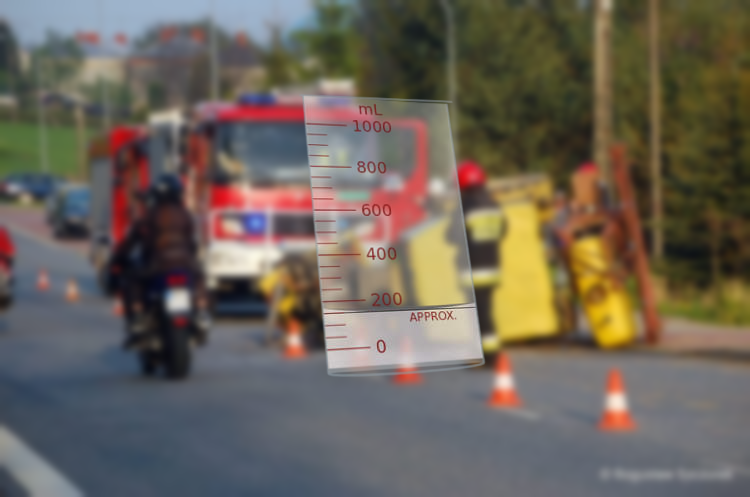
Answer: 150 mL
